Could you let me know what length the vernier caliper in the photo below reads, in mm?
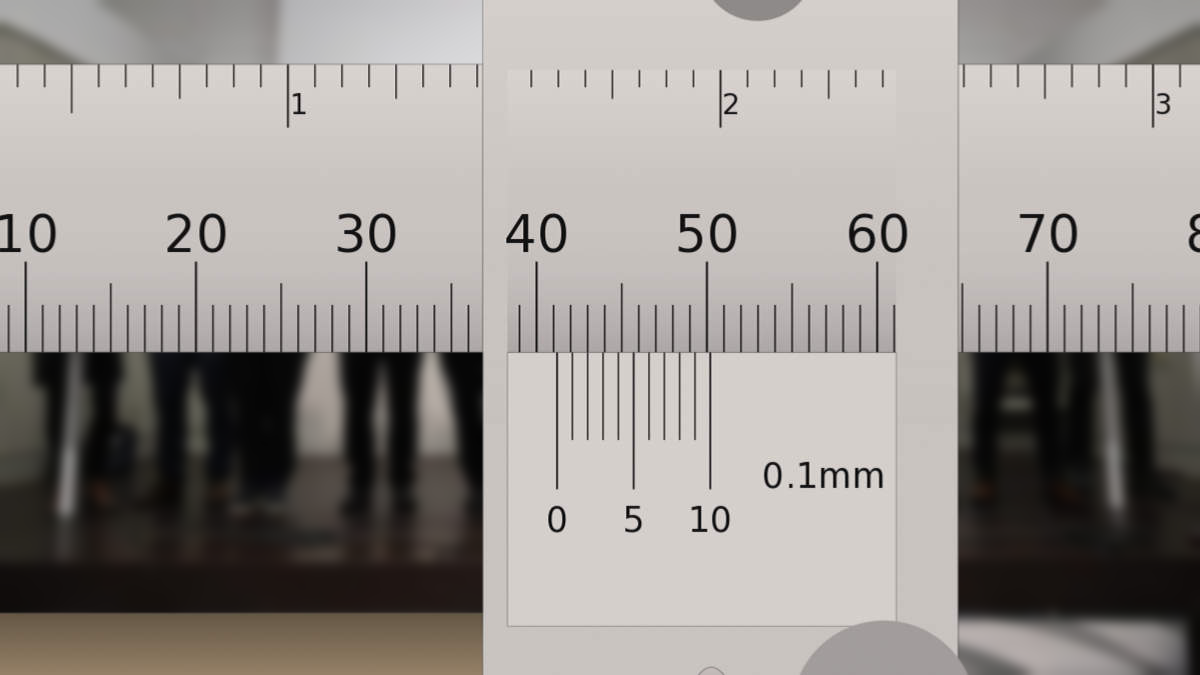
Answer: 41.2 mm
